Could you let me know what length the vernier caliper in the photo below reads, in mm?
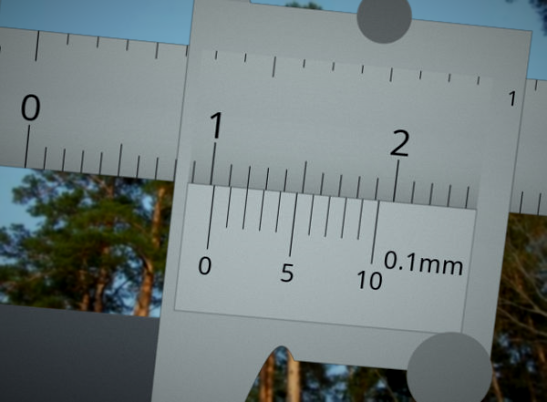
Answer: 10.2 mm
